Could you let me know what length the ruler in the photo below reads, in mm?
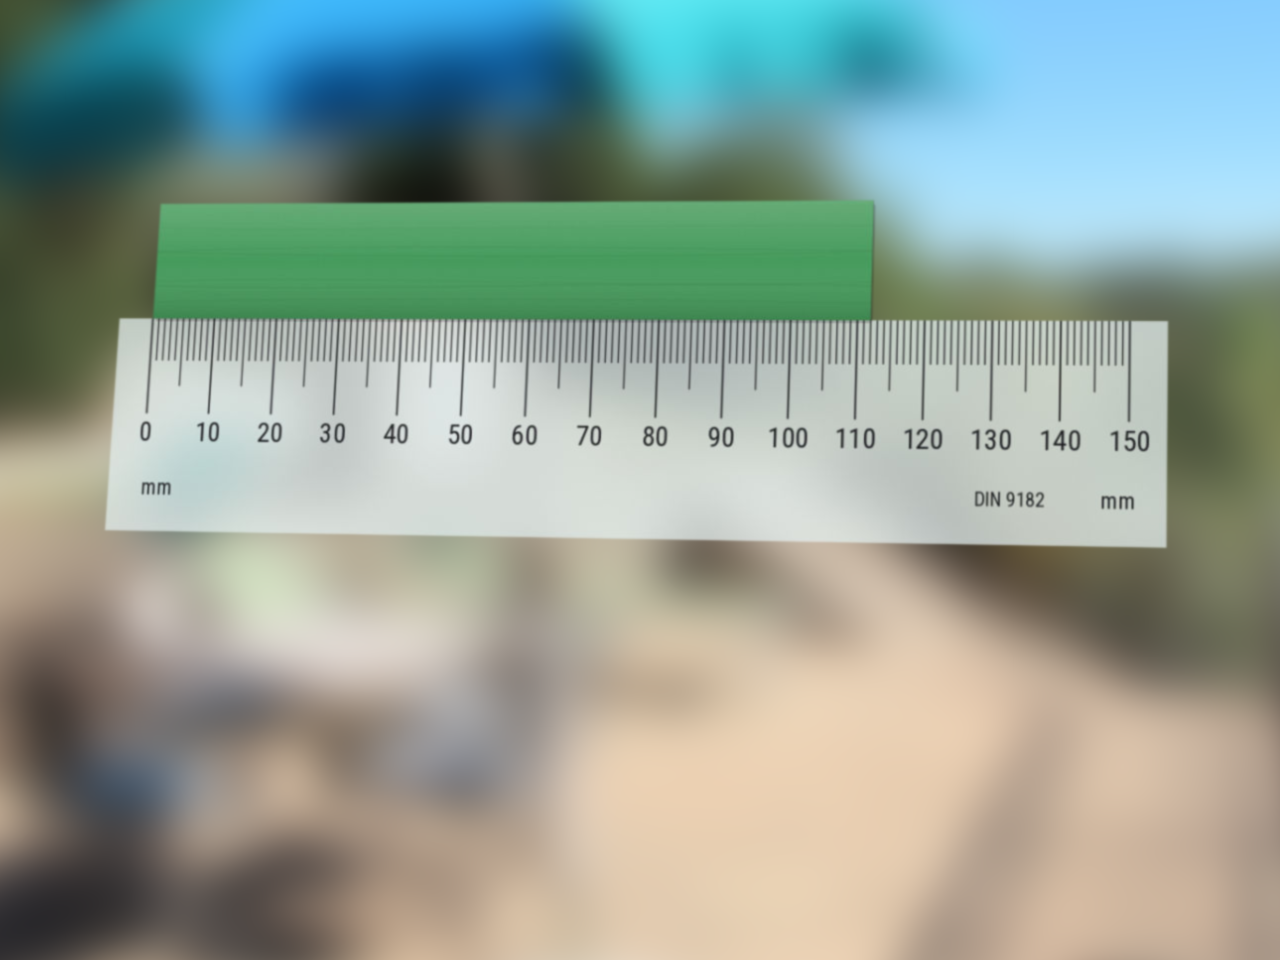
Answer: 112 mm
